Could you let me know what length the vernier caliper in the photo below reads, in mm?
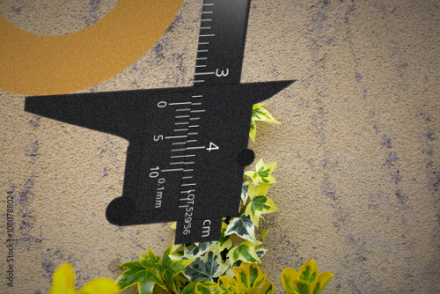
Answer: 33.8 mm
